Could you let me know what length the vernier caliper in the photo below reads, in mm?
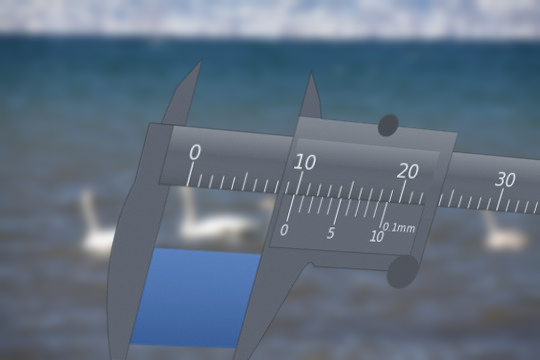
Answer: 9.8 mm
